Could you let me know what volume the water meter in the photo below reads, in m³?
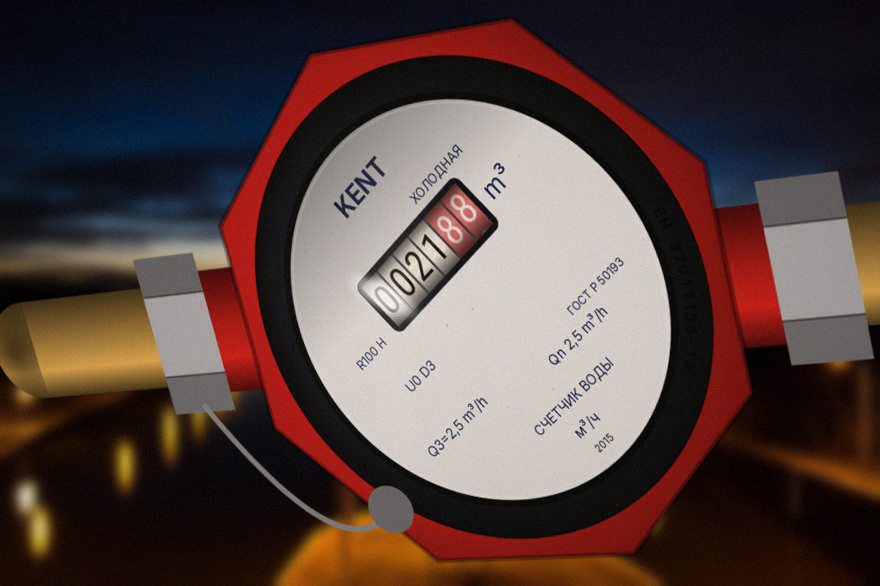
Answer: 21.88 m³
